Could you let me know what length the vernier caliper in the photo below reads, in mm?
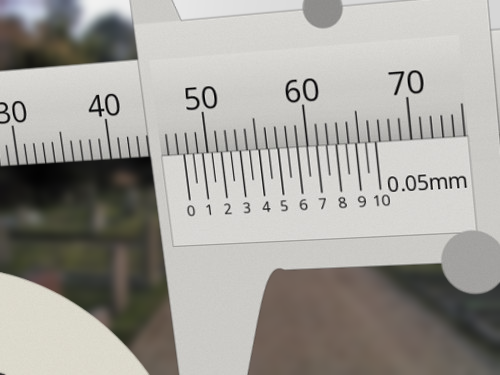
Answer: 47.6 mm
